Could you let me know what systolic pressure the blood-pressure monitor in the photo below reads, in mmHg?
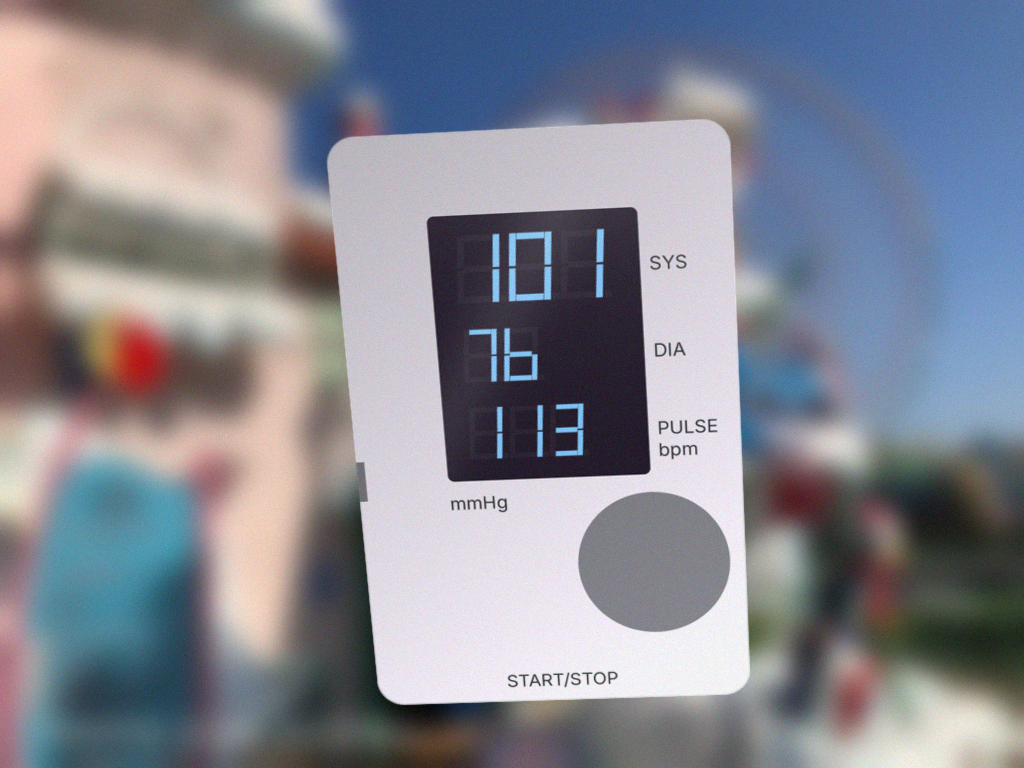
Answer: 101 mmHg
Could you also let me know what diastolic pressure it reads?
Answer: 76 mmHg
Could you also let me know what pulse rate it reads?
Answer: 113 bpm
